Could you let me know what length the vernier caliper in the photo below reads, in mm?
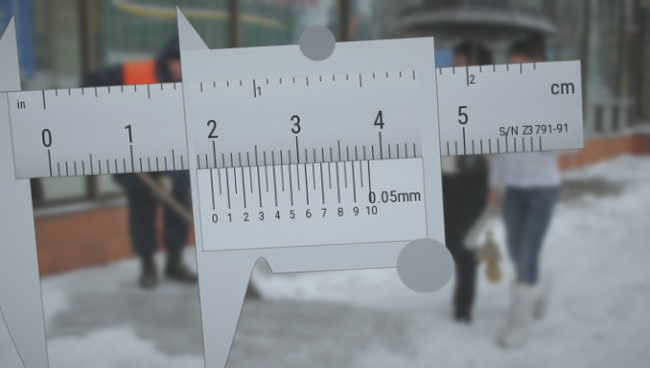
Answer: 19.4 mm
